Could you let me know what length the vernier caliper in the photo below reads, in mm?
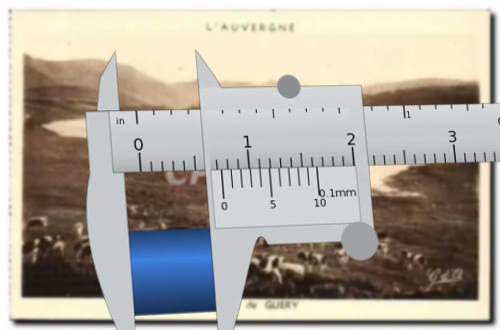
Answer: 7.4 mm
